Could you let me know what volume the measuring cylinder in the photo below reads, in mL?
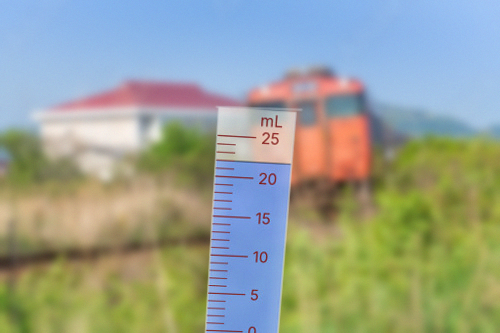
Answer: 22 mL
